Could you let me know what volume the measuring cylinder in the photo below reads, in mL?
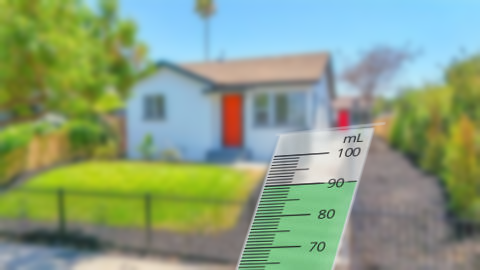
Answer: 90 mL
